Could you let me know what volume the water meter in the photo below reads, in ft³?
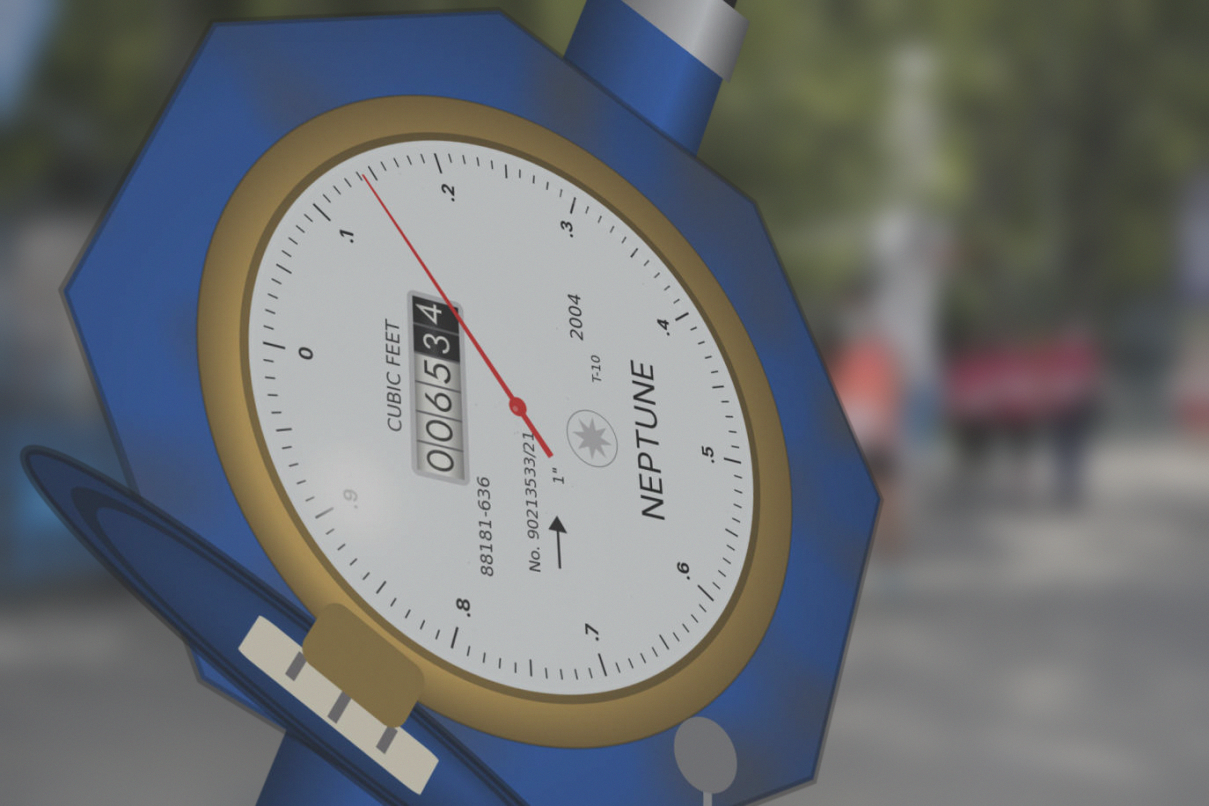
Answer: 6534.14 ft³
